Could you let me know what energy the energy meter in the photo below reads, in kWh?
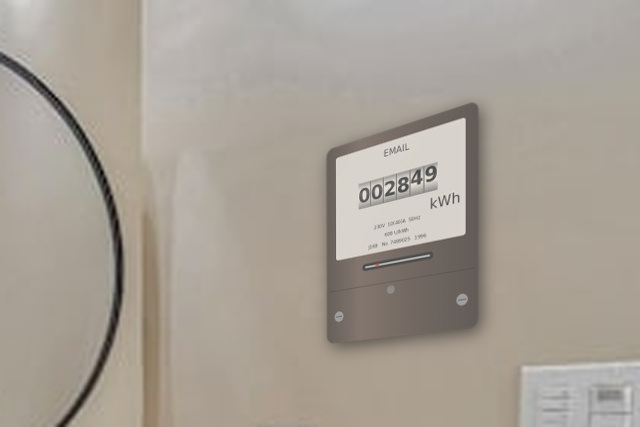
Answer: 2849 kWh
